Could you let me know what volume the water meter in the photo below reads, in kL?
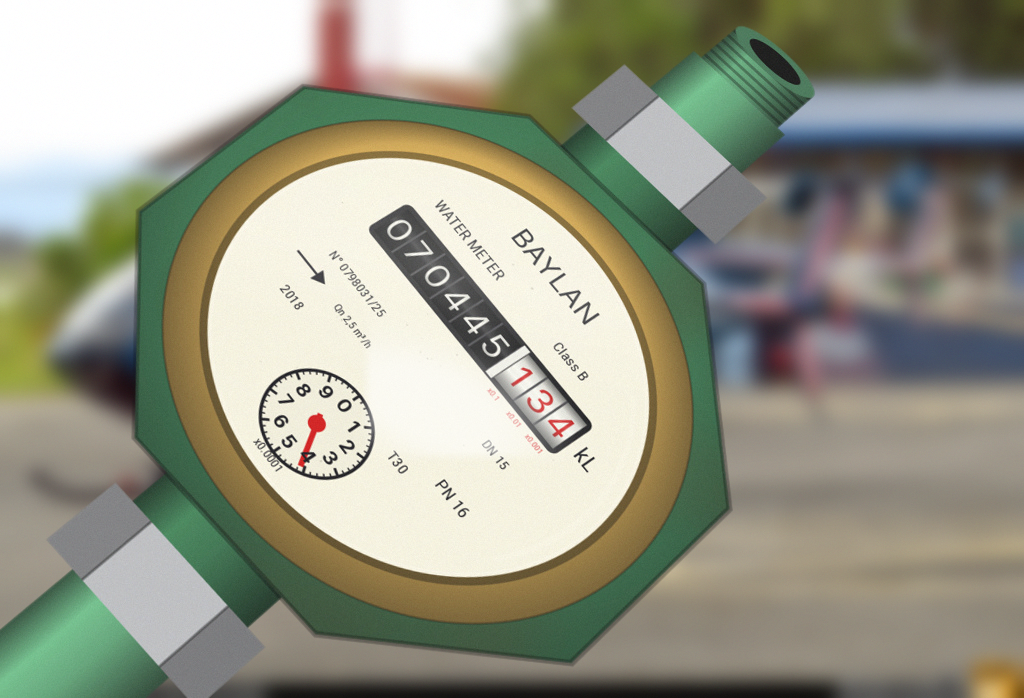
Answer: 70445.1344 kL
